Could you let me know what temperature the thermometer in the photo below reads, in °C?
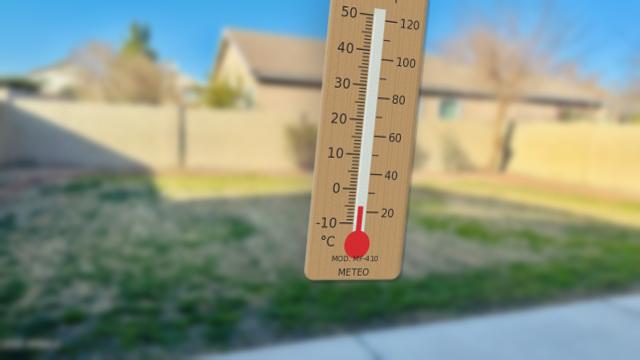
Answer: -5 °C
